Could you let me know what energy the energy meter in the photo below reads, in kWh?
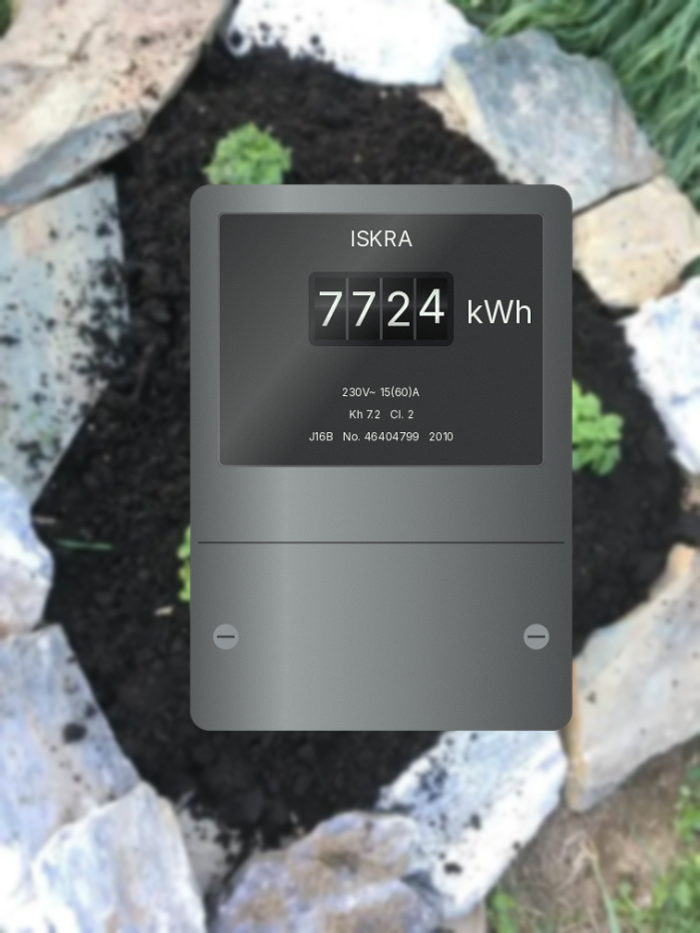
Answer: 7724 kWh
